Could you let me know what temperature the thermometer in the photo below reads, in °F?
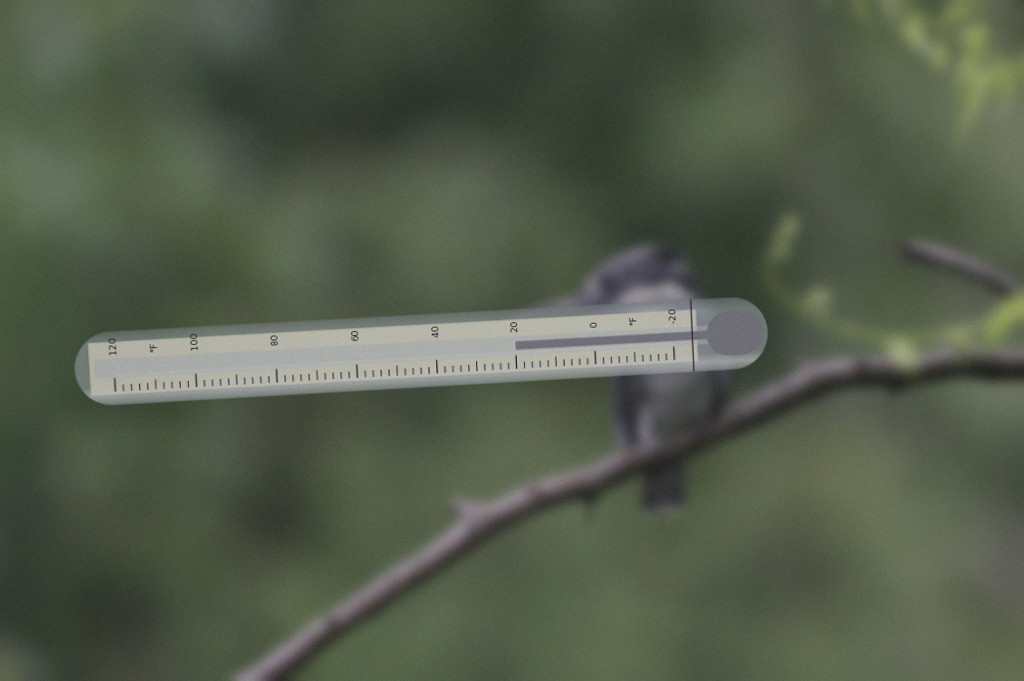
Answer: 20 °F
